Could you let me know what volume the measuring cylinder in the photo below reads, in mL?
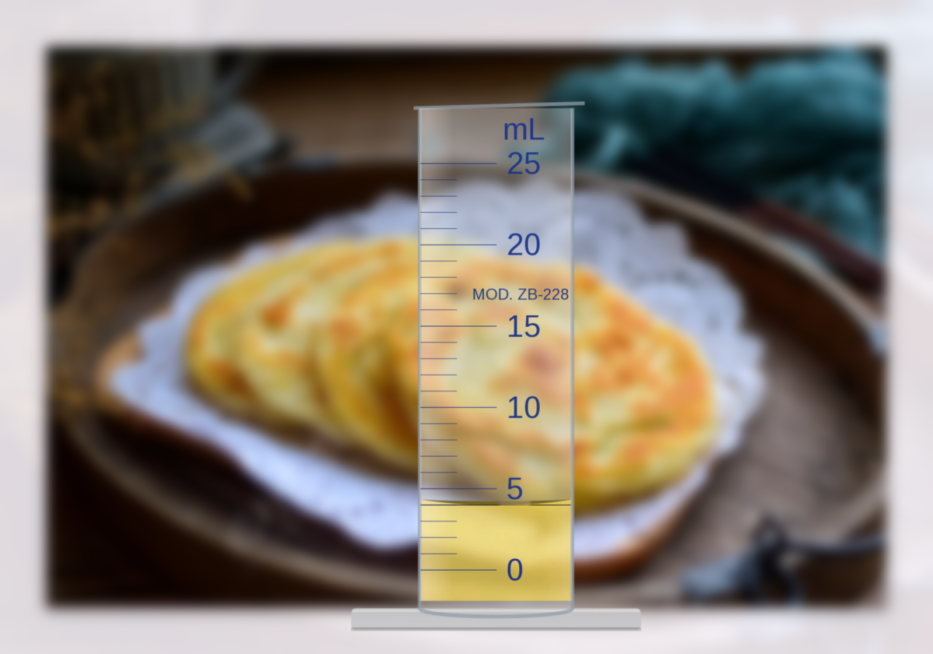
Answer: 4 mL
